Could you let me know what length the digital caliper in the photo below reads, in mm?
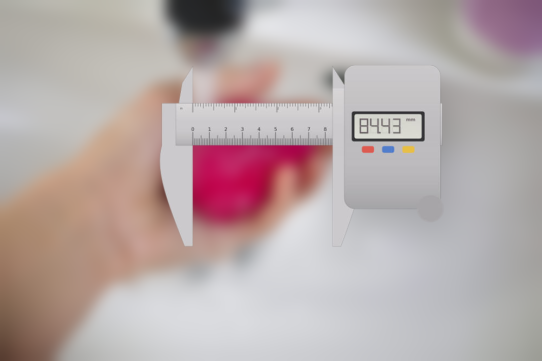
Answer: 84.43 mm
